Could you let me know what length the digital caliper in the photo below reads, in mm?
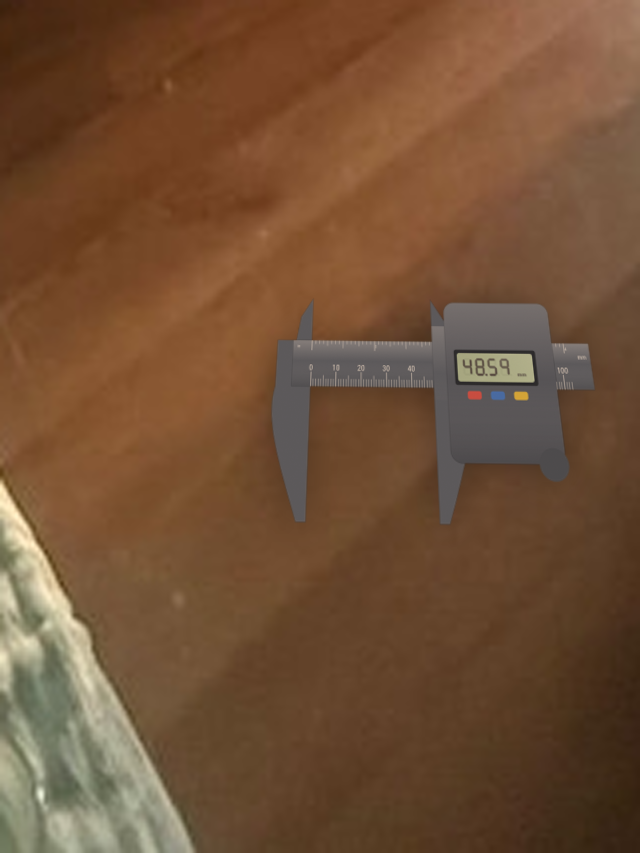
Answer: 48.59 mm
